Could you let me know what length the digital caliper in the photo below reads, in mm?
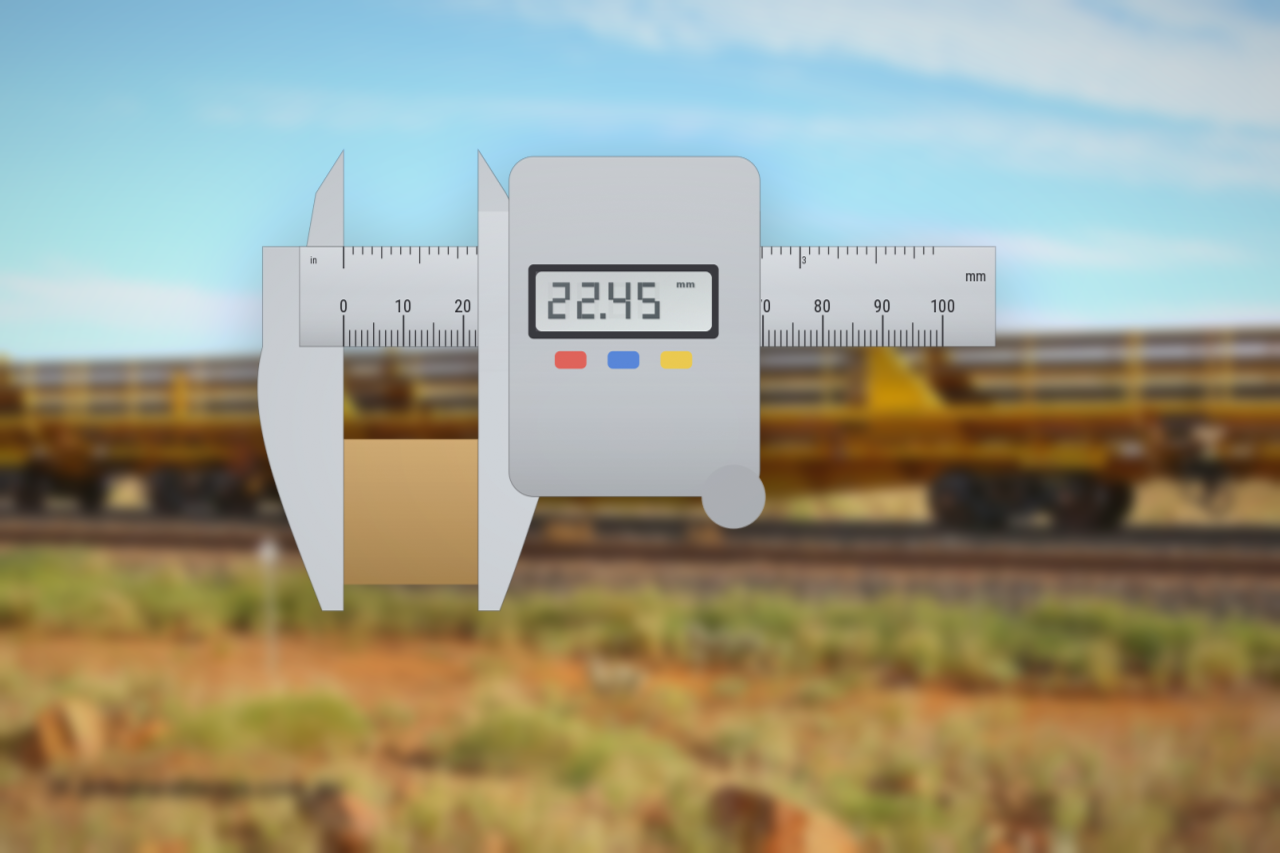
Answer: 22.45 mm
